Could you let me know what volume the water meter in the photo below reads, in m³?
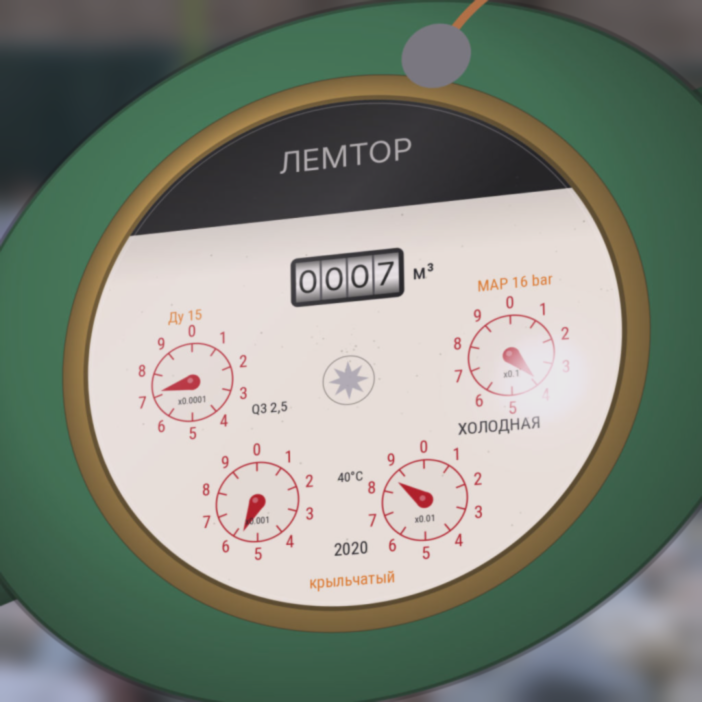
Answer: 7.3857 m³
